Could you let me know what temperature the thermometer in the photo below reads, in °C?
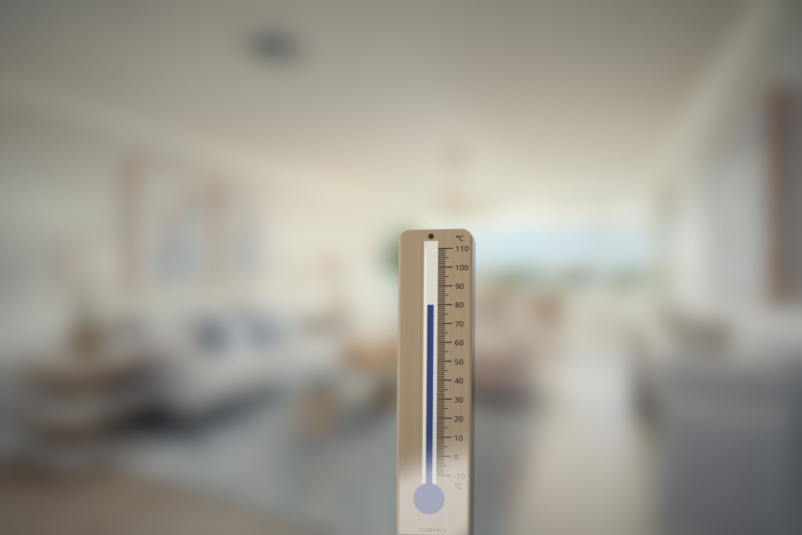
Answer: 80 °C
